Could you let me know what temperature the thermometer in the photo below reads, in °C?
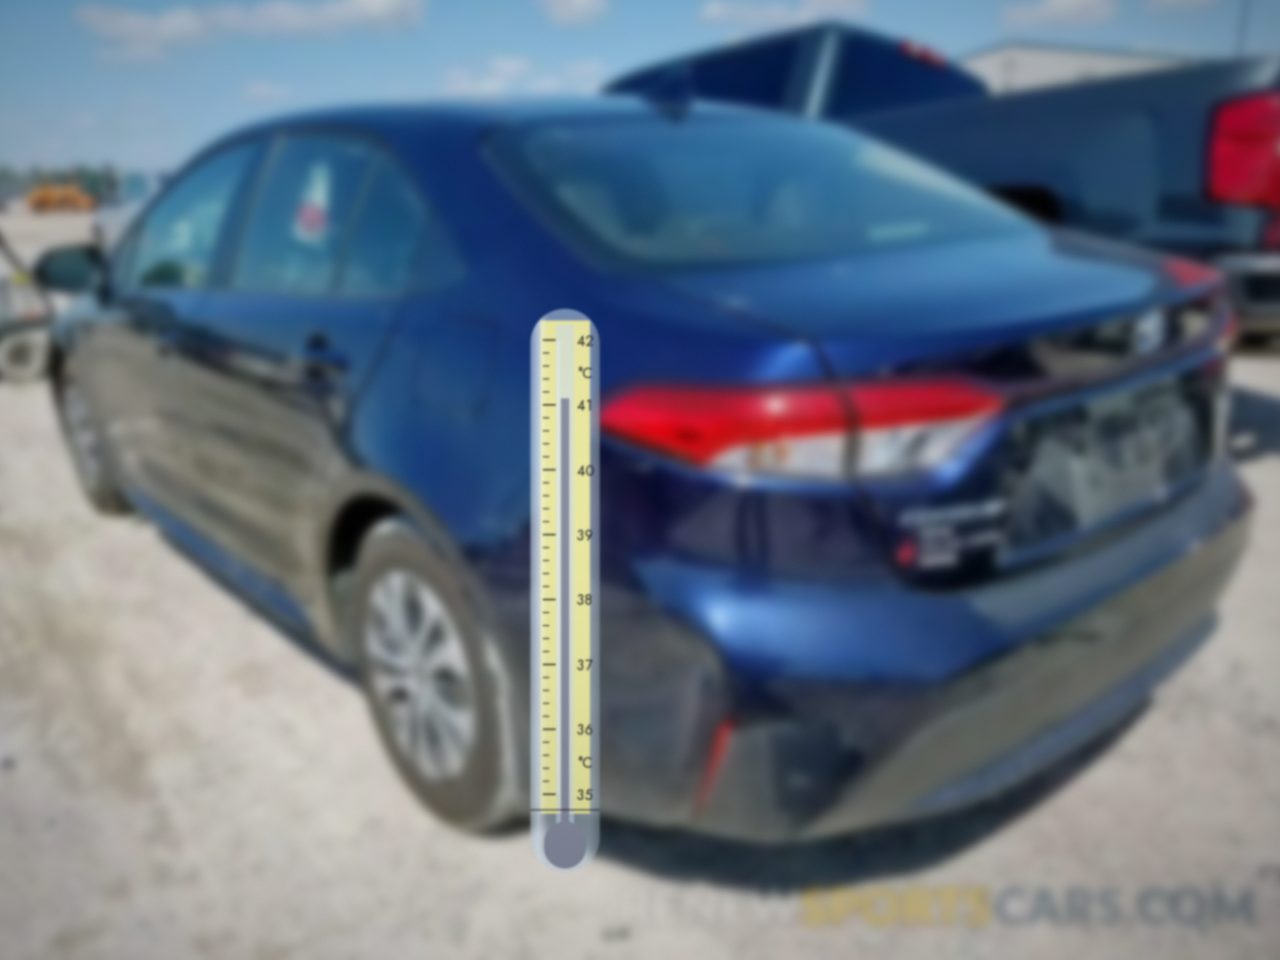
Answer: 41.1 °C
